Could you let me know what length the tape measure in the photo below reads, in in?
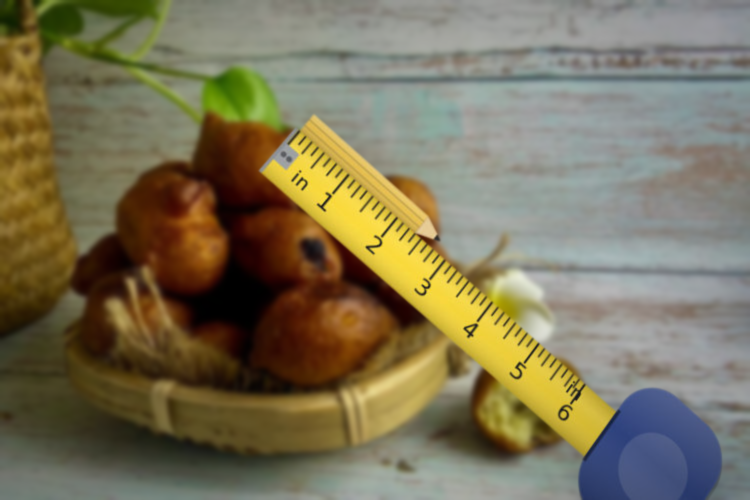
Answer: 2.75 in
